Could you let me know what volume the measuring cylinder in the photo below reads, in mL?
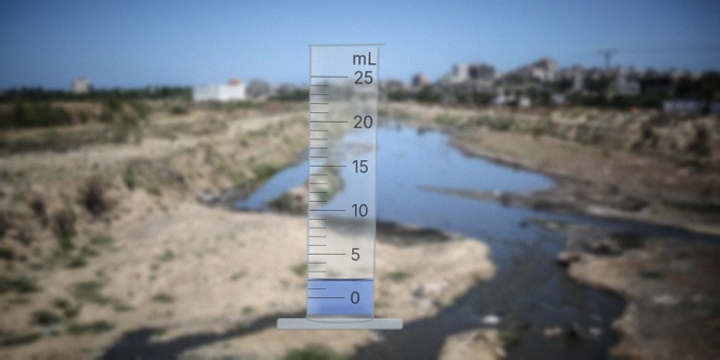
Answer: 2 mL
